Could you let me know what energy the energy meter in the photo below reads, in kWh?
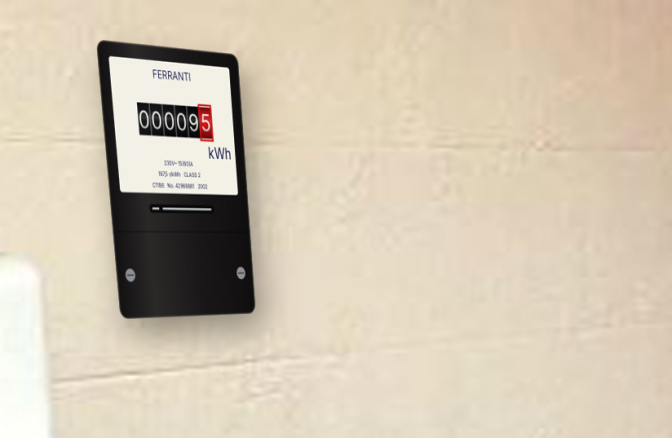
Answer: 9.5 kWh
